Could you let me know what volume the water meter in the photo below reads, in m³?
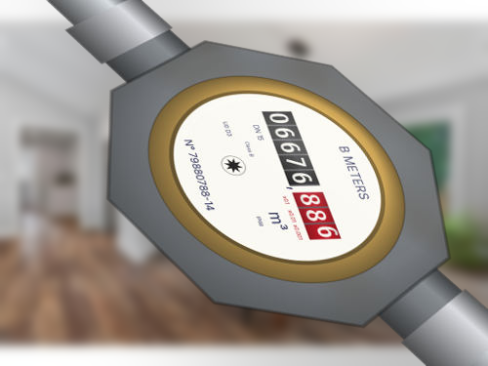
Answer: 6676.886 m³
